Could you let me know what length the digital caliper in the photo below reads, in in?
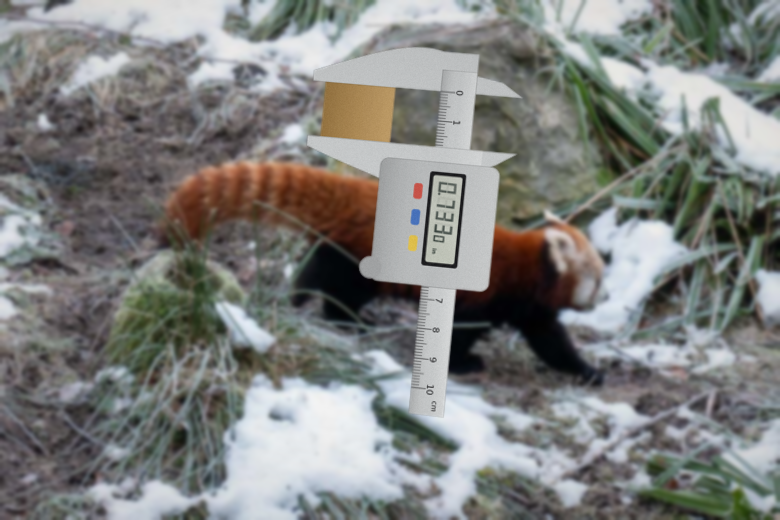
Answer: 0.7330 in
